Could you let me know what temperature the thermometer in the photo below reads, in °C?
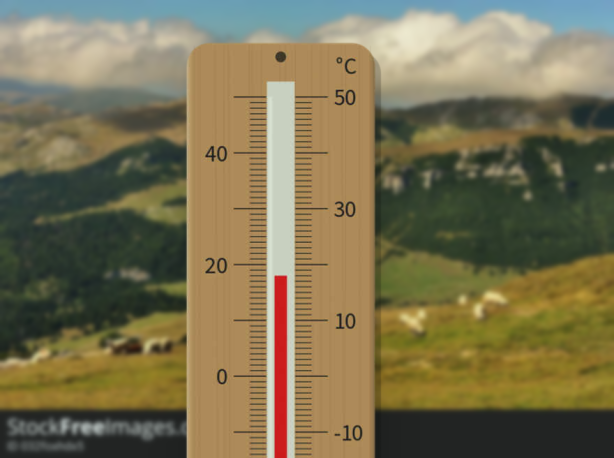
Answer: 18 °C
